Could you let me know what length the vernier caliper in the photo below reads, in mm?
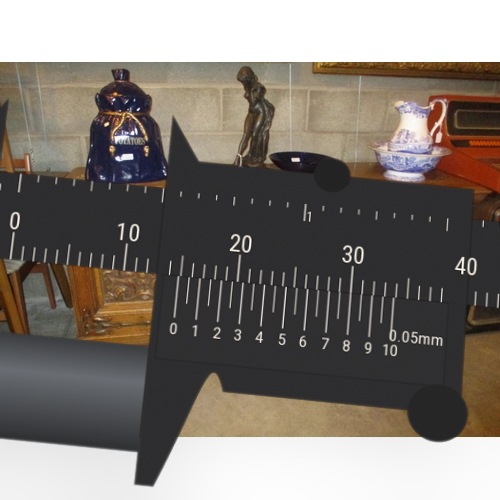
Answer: 14.8 mm
